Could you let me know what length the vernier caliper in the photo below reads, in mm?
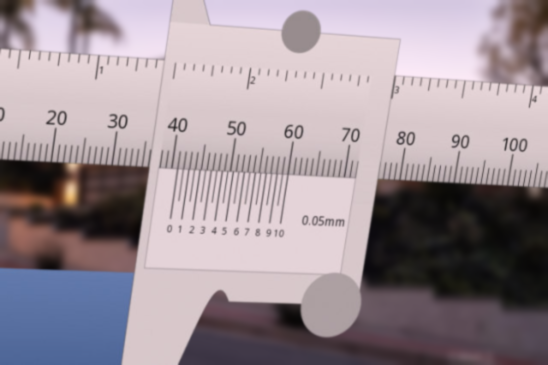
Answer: 41.0 mm
